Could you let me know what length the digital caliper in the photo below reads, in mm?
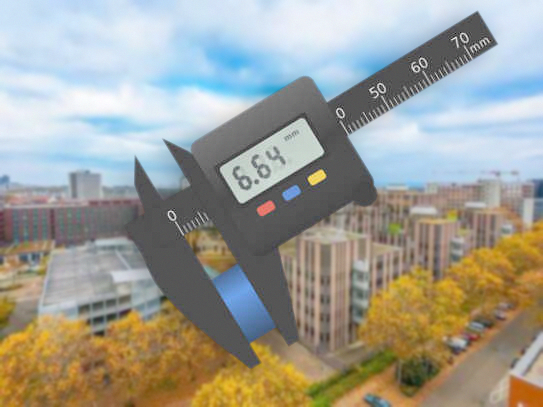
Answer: 6.64 mm
